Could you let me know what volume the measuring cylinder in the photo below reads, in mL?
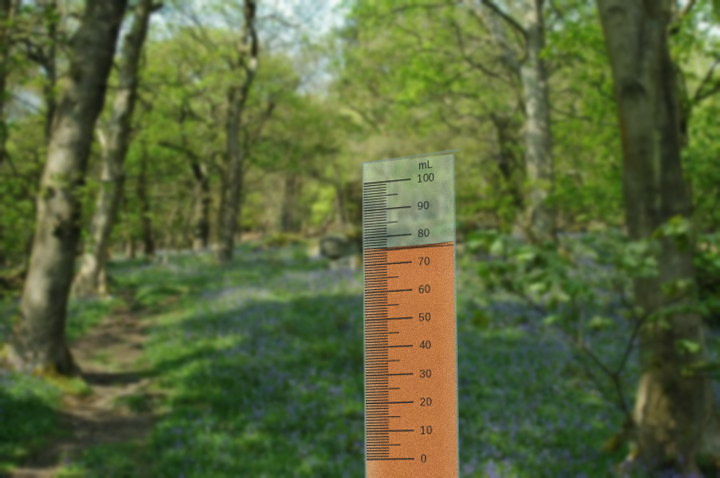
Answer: 75 mL
